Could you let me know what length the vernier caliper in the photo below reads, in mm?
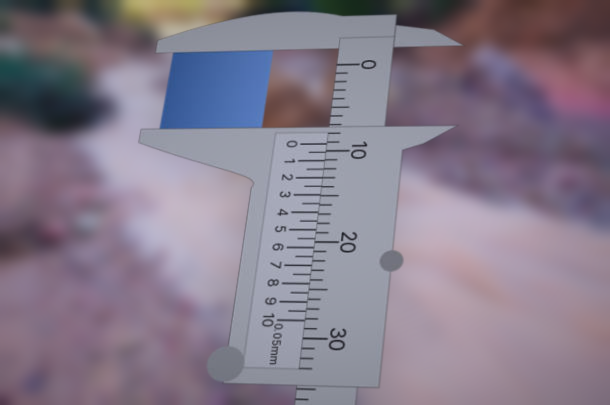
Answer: 9.2 mm
